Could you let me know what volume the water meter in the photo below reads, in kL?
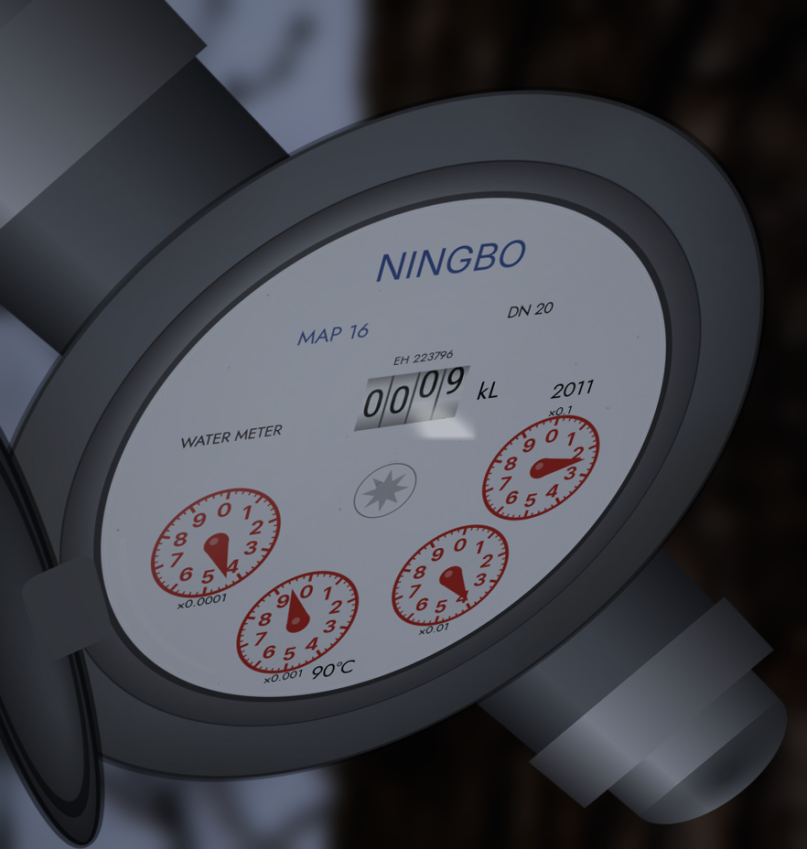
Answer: 9.2394 kL
